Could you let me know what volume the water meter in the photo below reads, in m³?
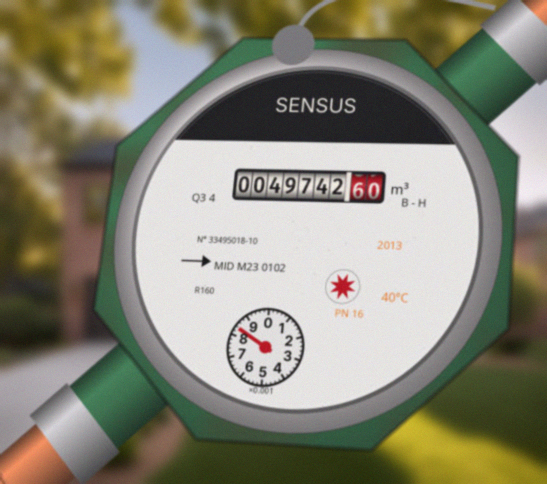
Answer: 49742.598 m³
